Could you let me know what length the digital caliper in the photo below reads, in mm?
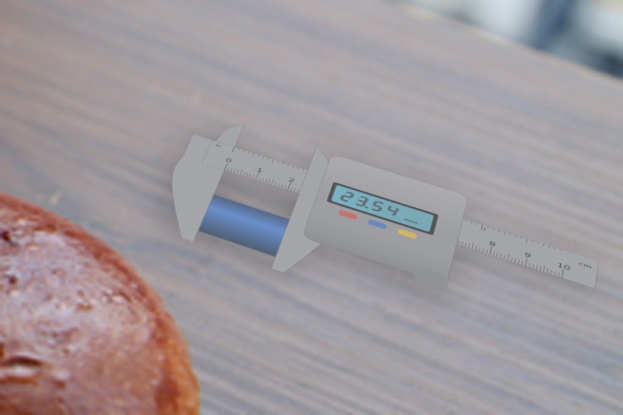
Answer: 23.54 mm
